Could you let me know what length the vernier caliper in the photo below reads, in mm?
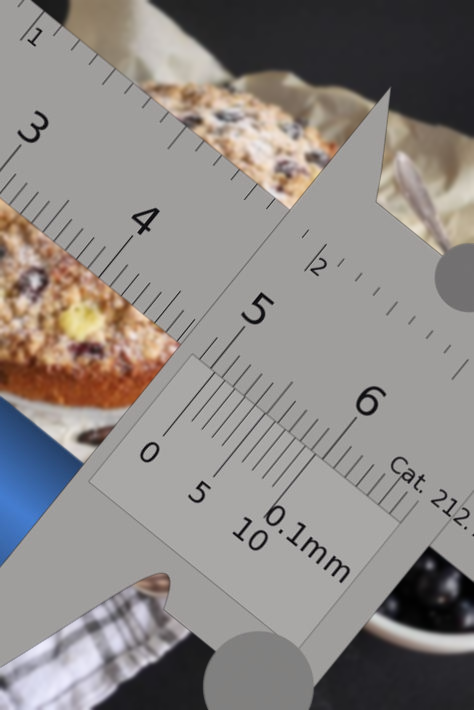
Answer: 50.4 mm
